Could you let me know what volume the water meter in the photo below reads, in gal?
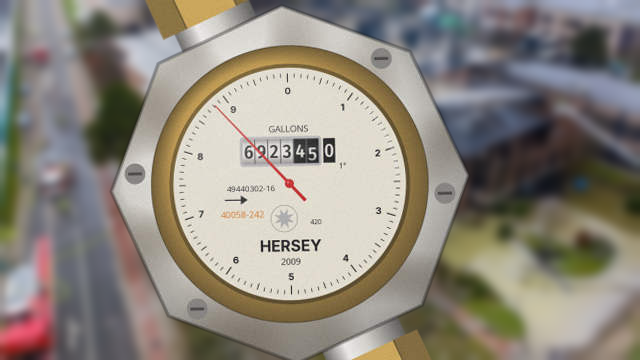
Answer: 6923448.8 gal
